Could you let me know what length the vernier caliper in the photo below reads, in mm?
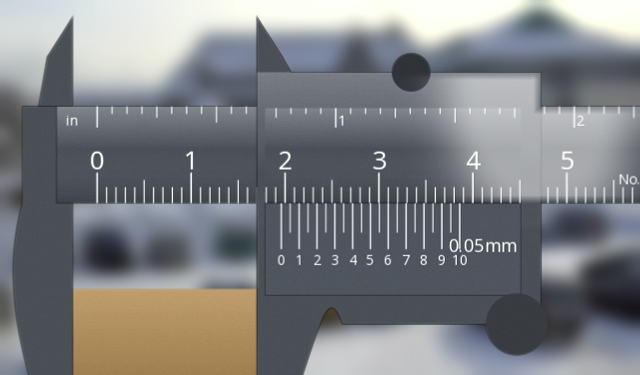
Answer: 19.6 mm
